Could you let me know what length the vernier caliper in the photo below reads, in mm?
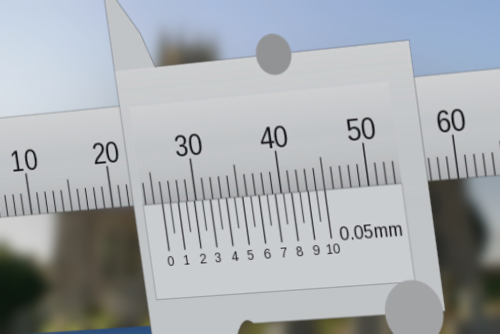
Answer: 26.0 mm
